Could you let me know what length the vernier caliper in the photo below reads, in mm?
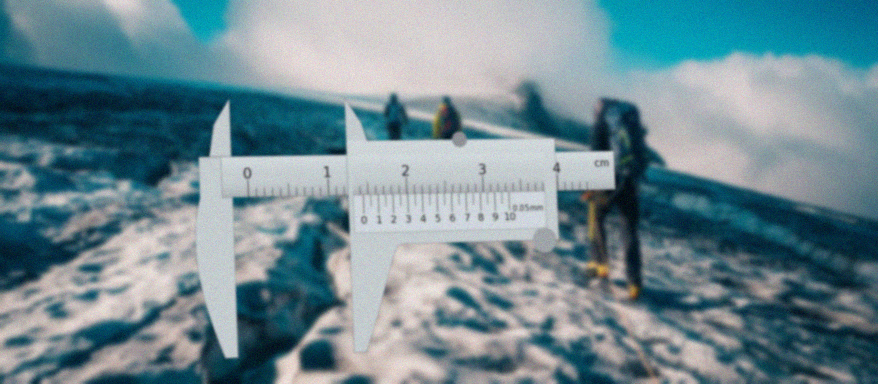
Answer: 14.4 mm
